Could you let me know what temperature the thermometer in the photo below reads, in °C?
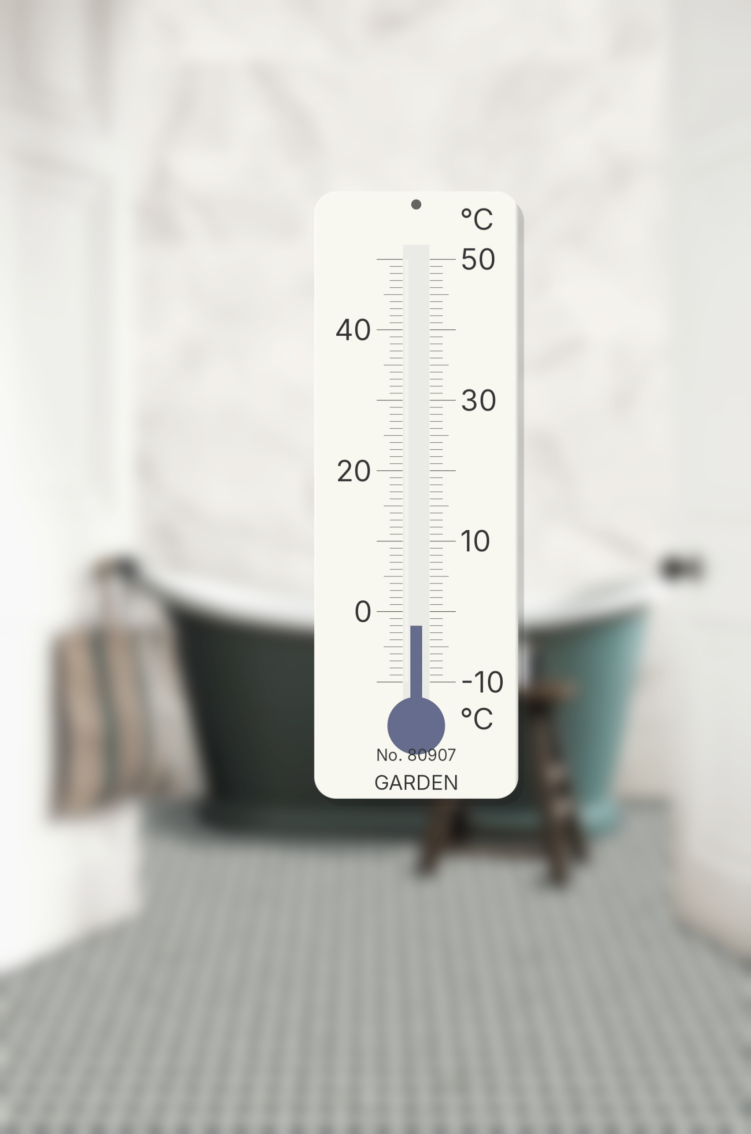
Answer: -2 °C
